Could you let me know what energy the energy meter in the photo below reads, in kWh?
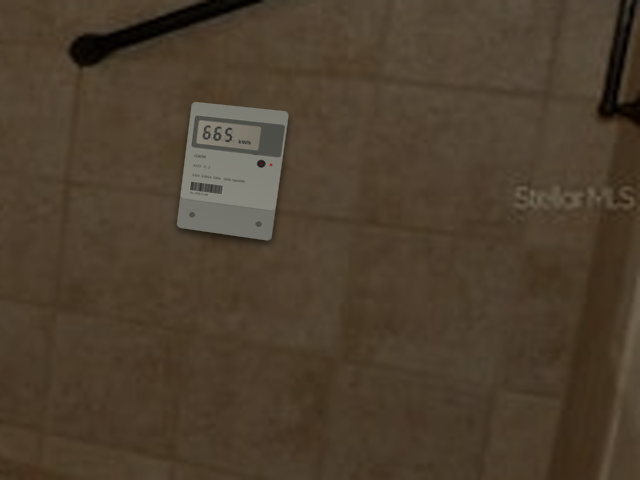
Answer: 665 kWh
